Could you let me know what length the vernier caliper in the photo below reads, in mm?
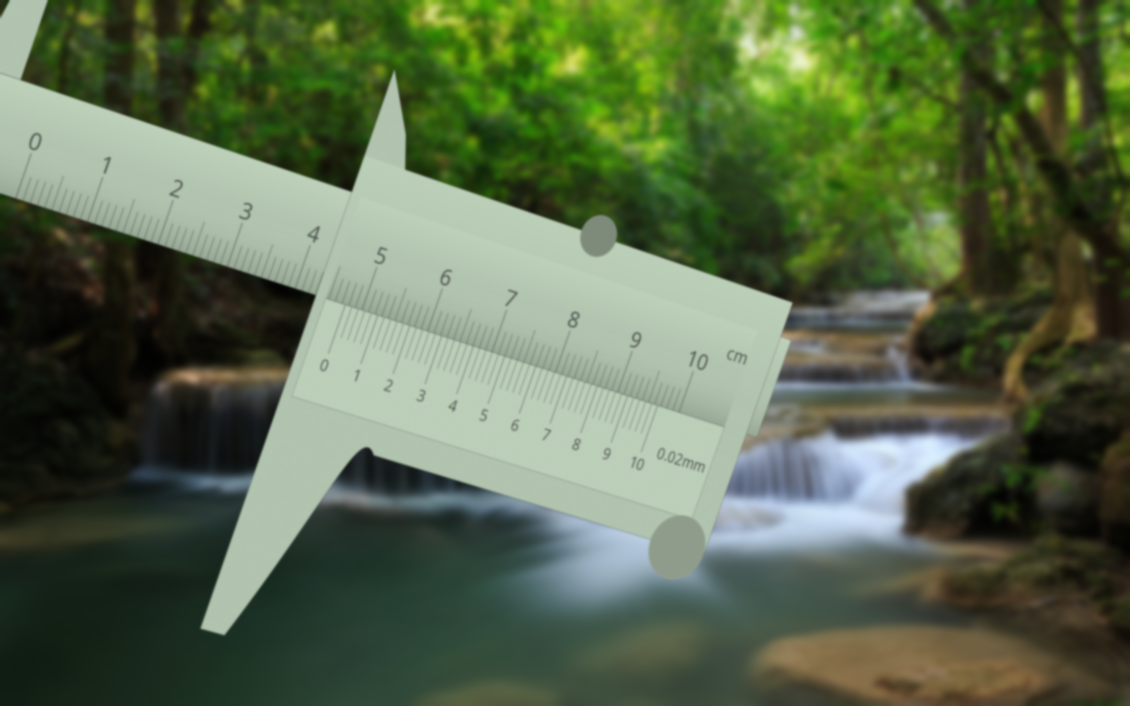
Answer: 47.5 mm
